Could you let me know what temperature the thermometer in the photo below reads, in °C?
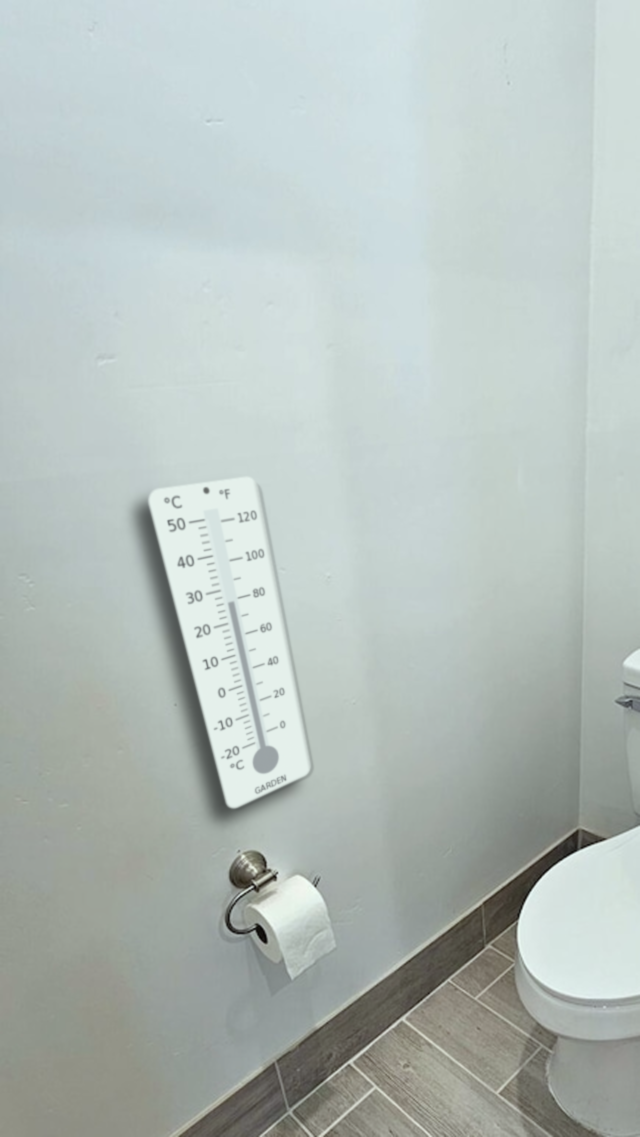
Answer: 26 °C
